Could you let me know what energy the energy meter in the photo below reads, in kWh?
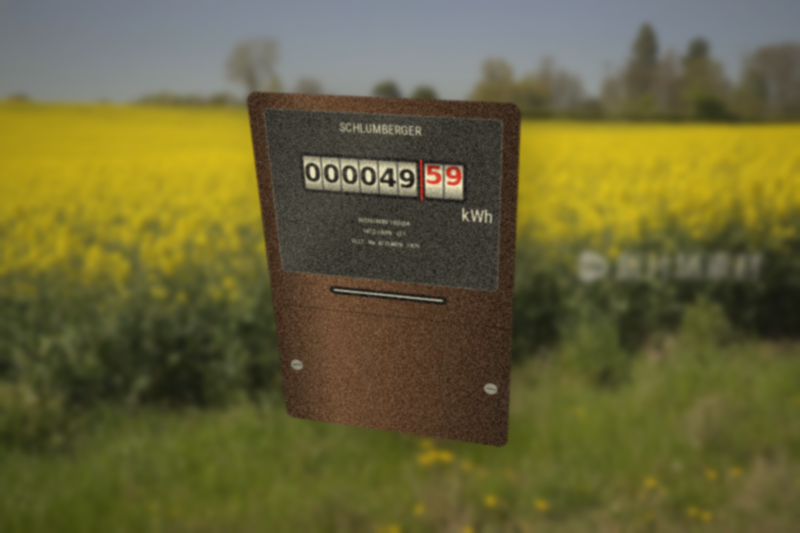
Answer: 49.59 kWh
